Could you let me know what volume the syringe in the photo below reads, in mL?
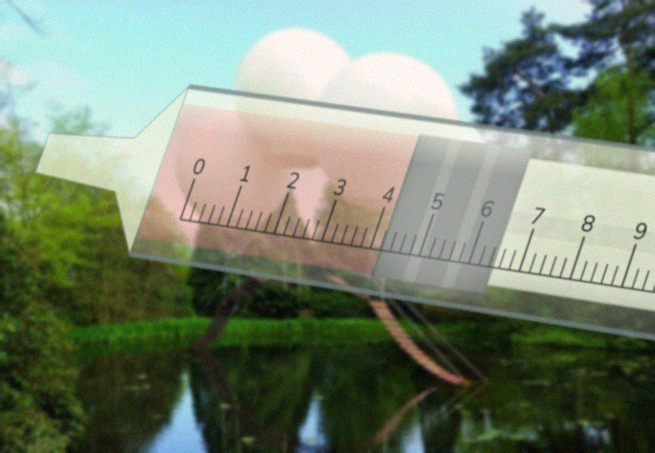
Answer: 4.2 mL
